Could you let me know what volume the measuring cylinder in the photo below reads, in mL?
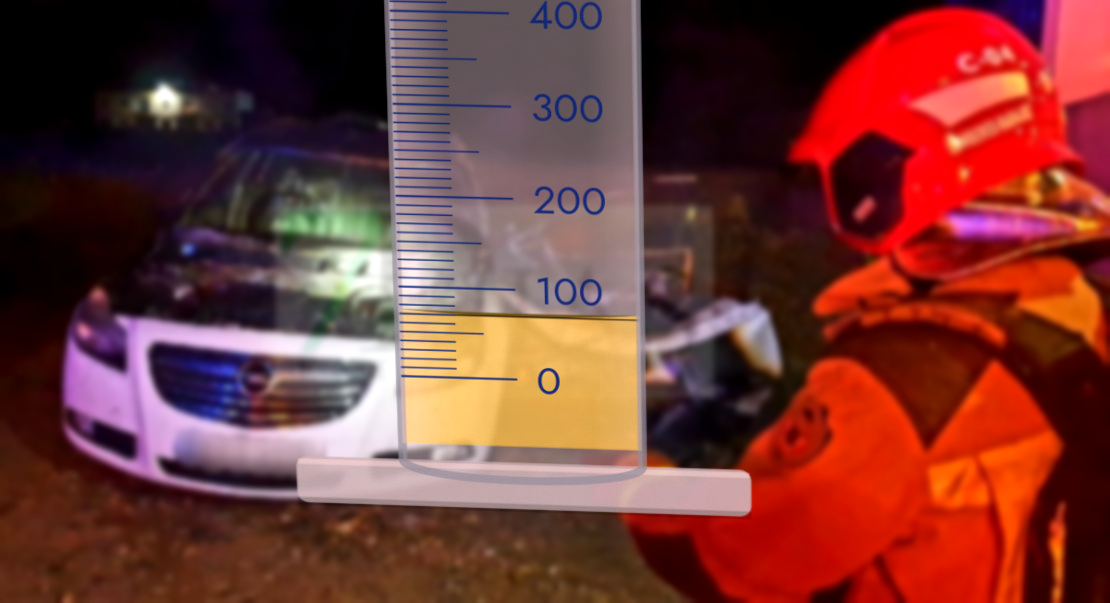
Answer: 70 mL
